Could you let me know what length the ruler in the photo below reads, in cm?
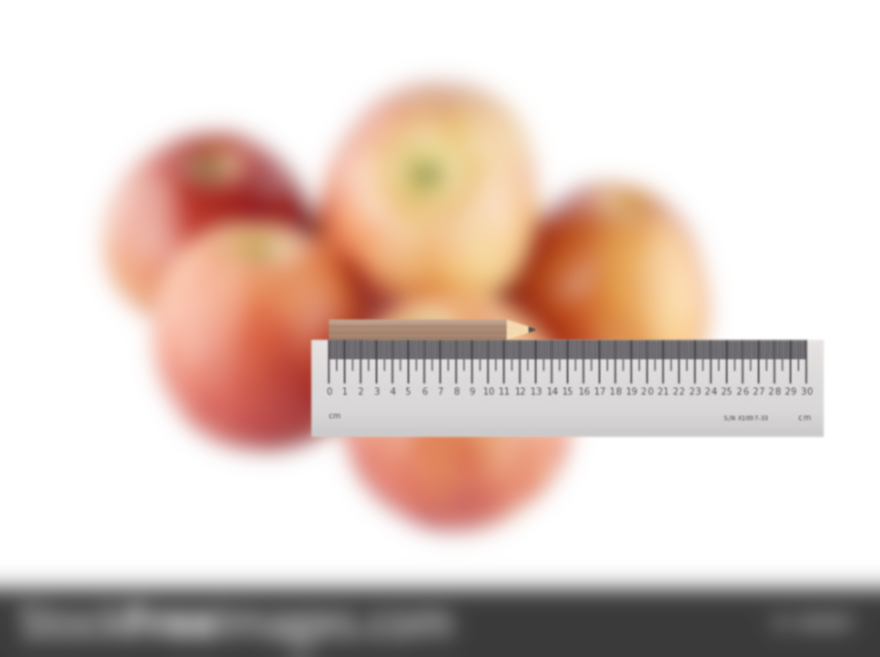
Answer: 13 cm
